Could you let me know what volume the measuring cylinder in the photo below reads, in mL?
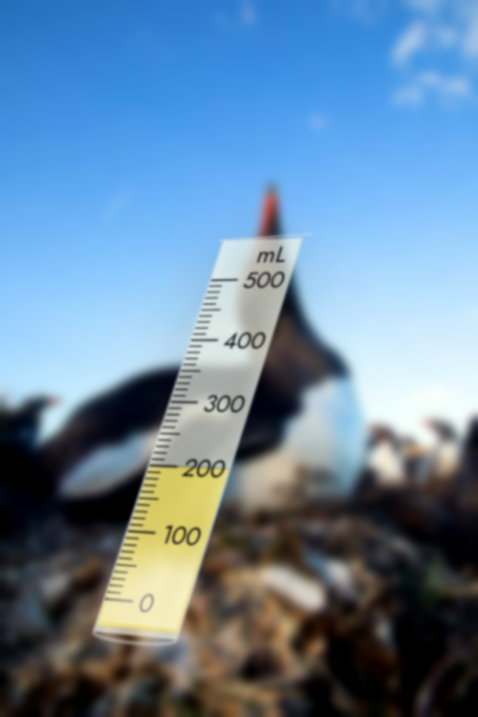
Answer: 200 mL
